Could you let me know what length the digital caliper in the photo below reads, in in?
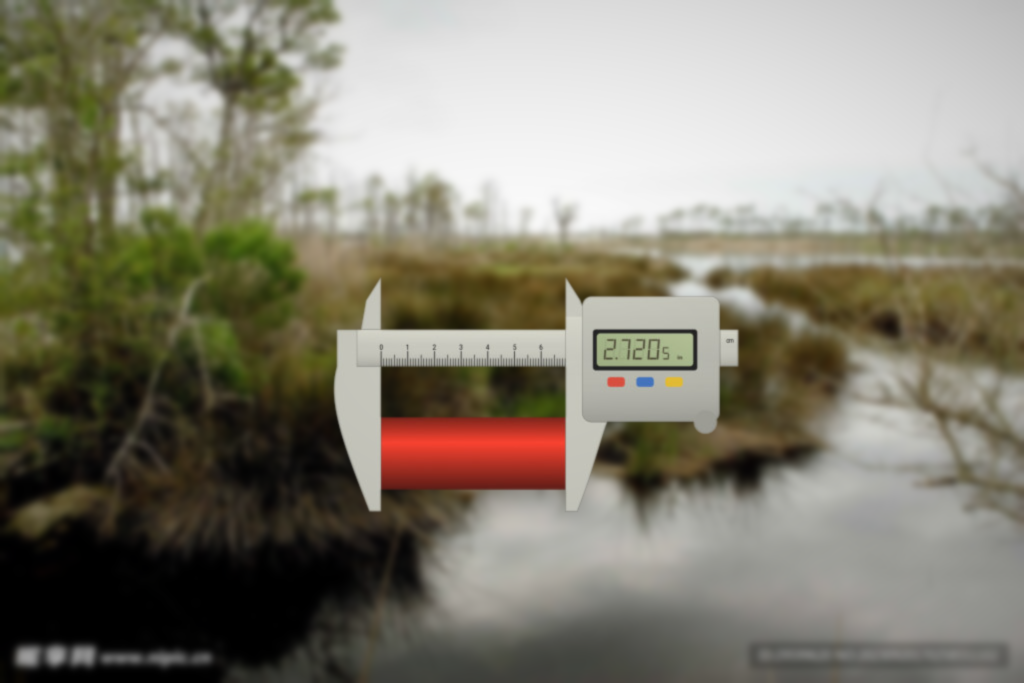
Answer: 2.7205 in
